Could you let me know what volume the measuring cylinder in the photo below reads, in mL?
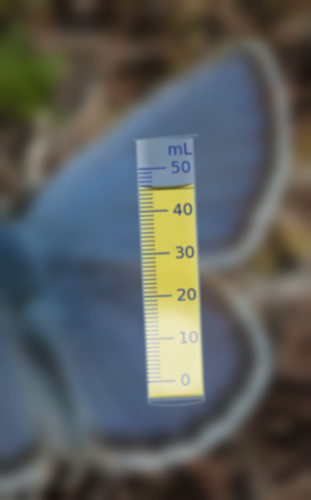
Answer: 45 mL
